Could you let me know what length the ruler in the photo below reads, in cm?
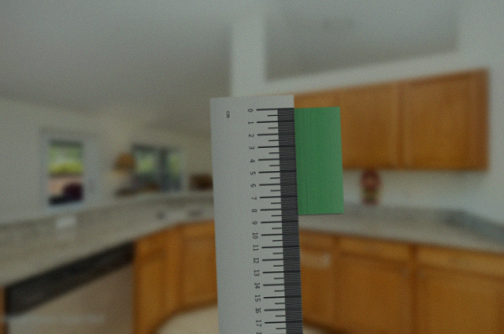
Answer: 8.5 cm
